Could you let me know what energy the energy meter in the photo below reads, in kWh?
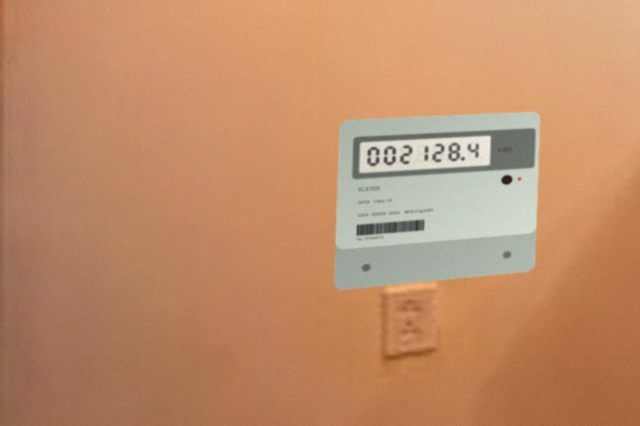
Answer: 2128.4 kWh
